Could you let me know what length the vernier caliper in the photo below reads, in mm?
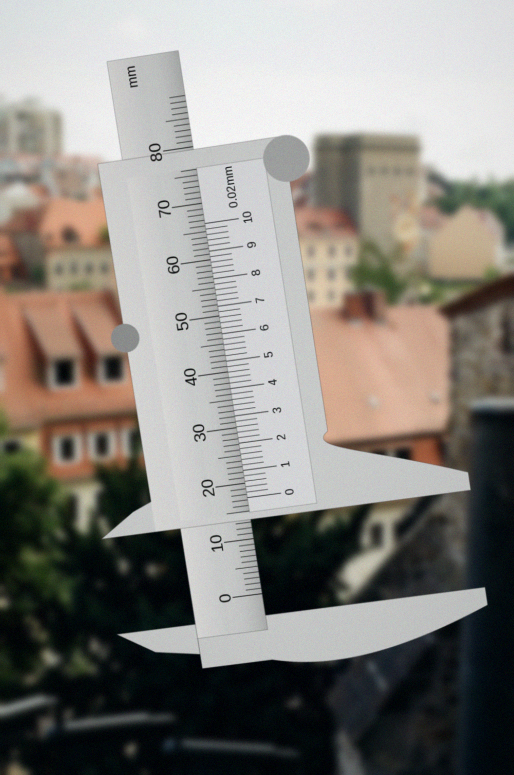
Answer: 17.4 mm
